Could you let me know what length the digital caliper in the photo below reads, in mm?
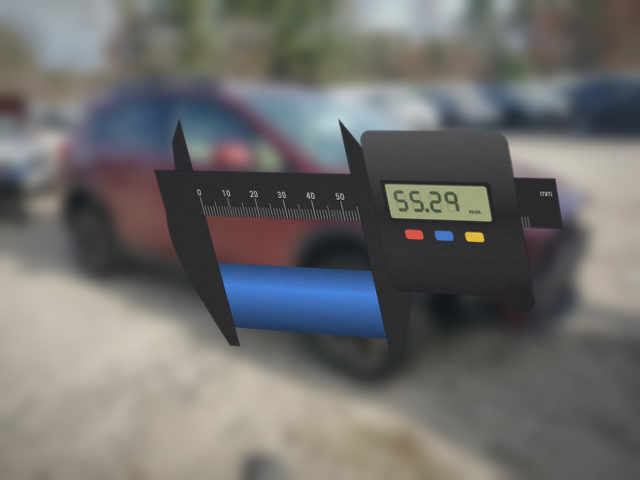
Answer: 55.29 mm
